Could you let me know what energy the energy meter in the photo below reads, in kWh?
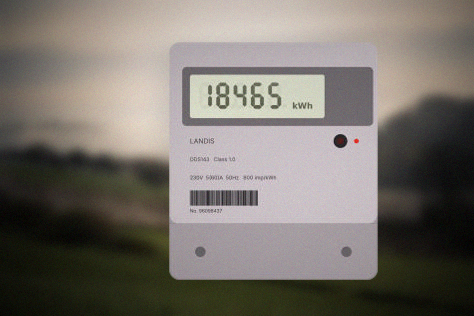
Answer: 18465 kWh
